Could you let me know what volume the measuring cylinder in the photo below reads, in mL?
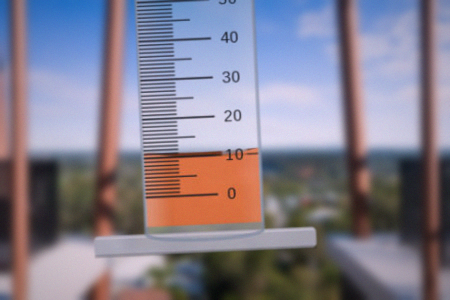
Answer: 10 mL
